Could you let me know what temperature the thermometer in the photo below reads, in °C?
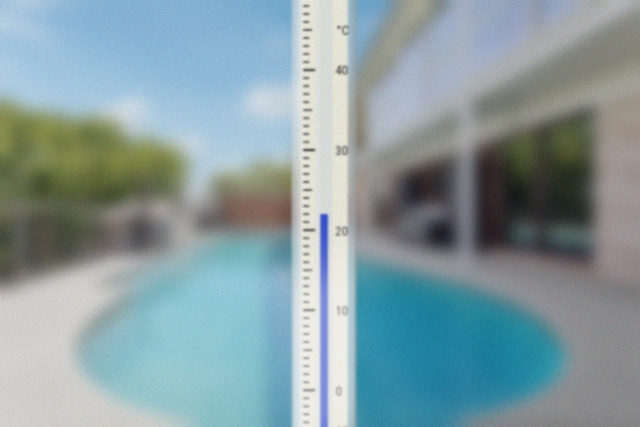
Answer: 22 °C
